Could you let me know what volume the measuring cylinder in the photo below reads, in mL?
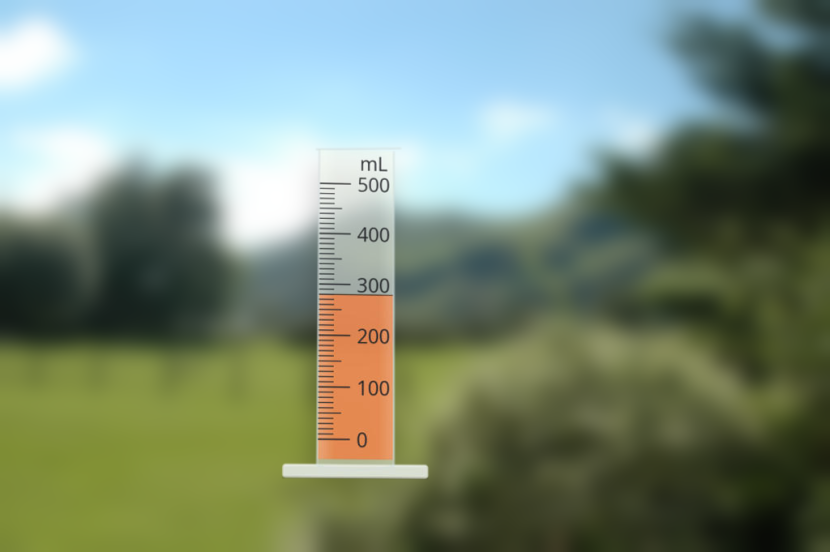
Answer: 280 mL
